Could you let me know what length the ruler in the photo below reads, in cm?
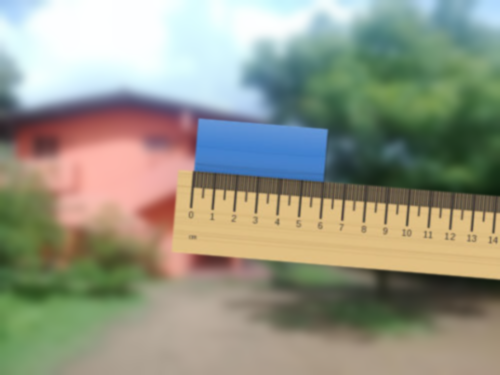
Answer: 6 cm
